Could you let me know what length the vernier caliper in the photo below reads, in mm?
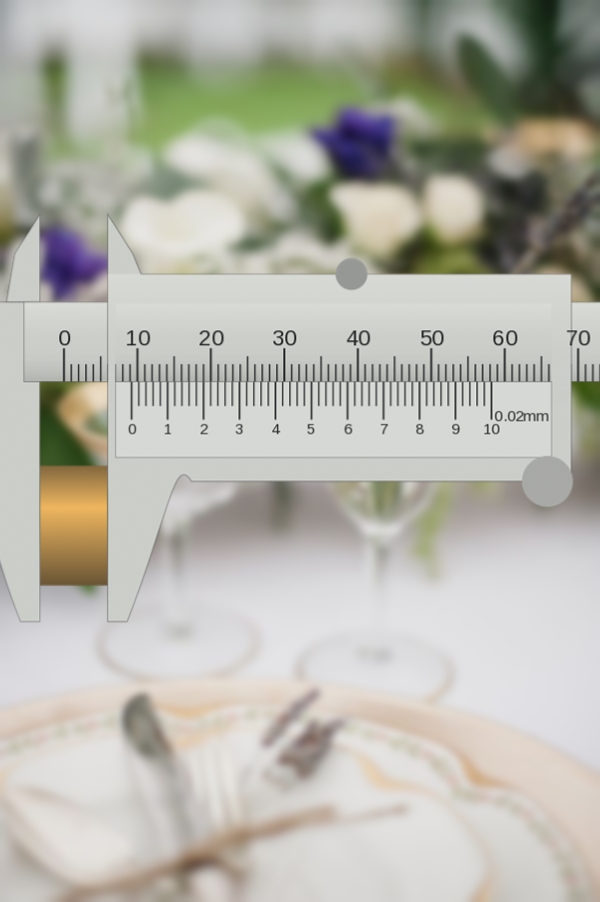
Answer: 9.2 mm
